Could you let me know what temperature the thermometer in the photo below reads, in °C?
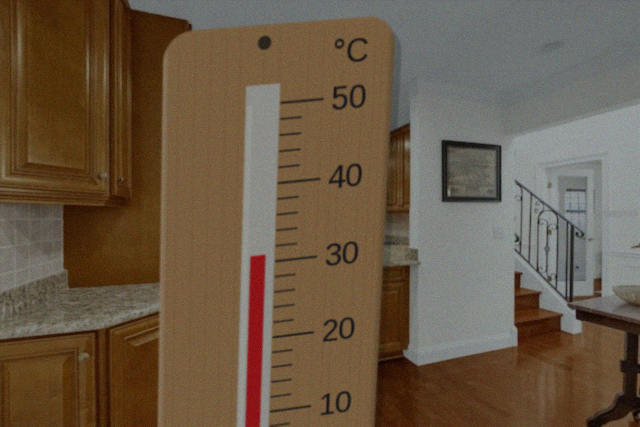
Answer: 31 °C
